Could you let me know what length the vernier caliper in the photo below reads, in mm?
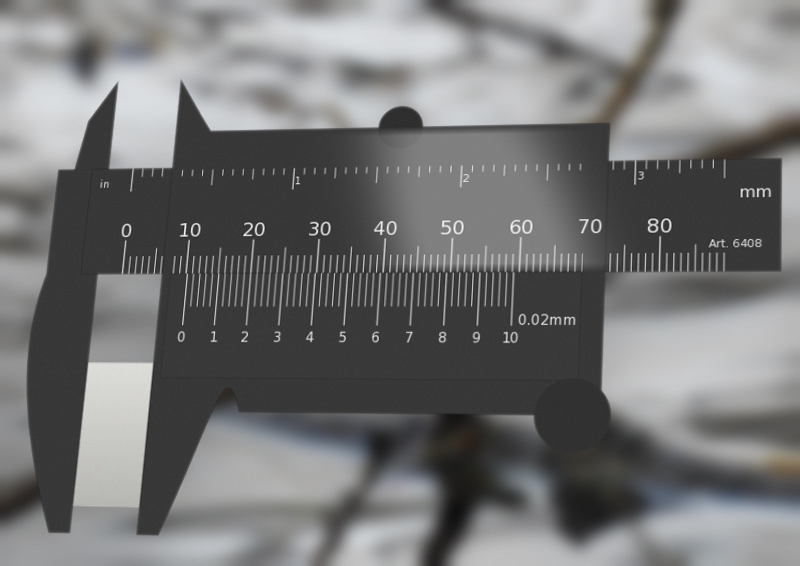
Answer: 10.2 mm
